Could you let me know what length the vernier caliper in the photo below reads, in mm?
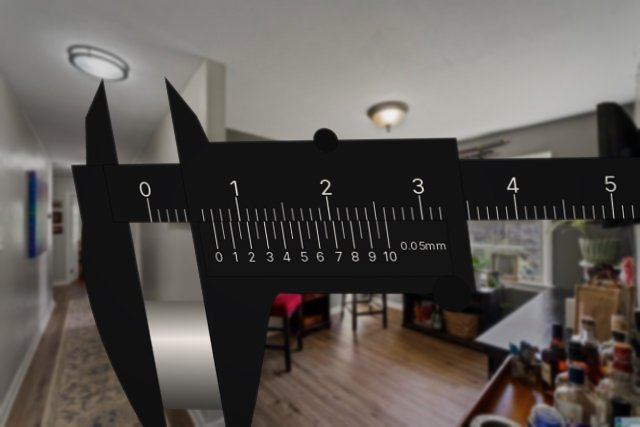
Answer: 7.0 mm
